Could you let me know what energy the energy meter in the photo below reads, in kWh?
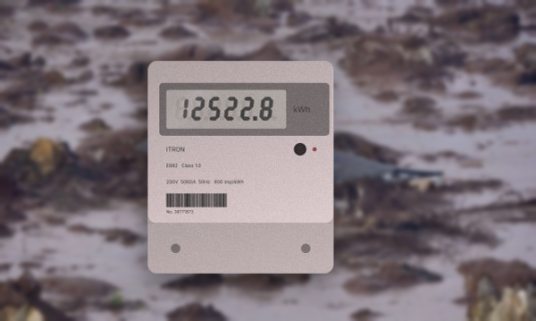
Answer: 12522.8 kWh
